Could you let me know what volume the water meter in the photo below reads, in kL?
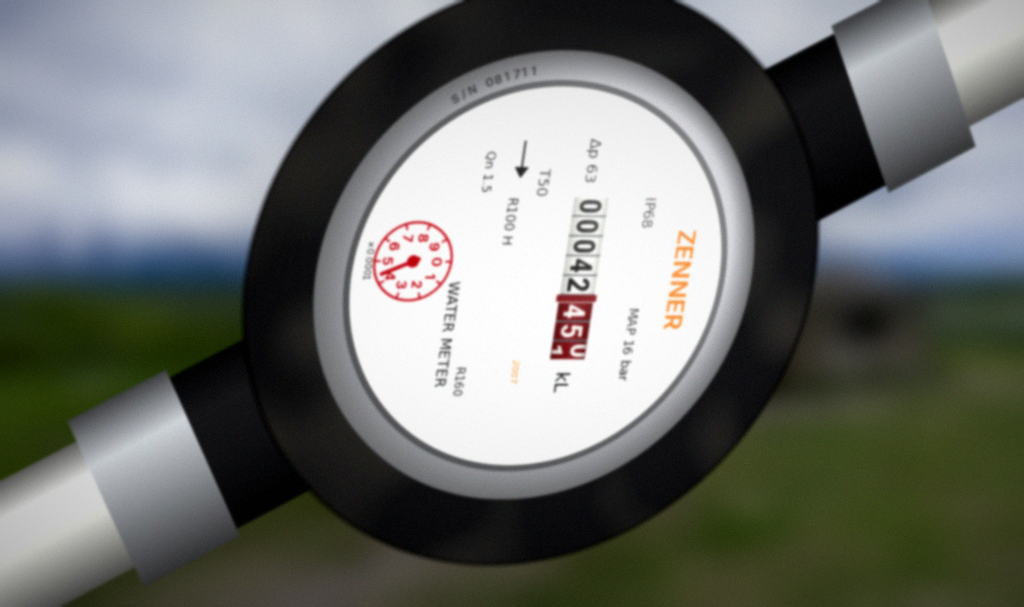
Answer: 42.4504 kL
